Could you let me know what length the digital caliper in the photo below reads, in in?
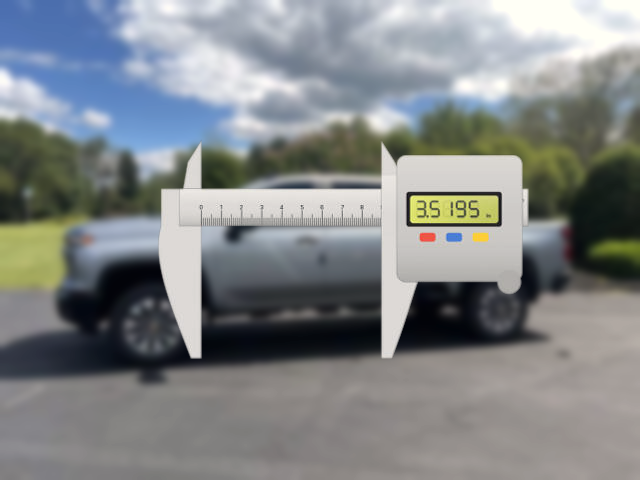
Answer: 3.5195 in
